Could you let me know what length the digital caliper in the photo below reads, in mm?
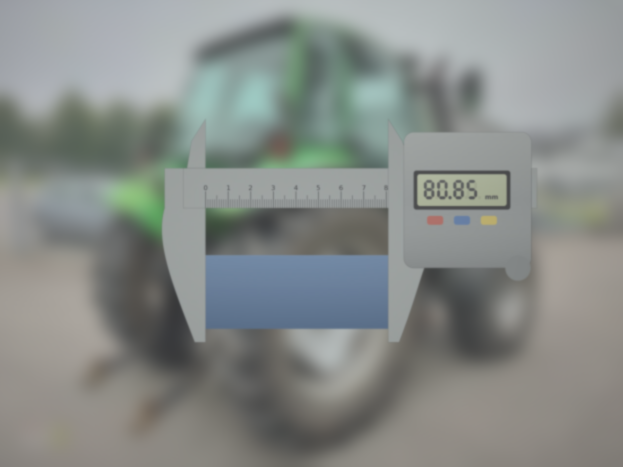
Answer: 80.85 mm
